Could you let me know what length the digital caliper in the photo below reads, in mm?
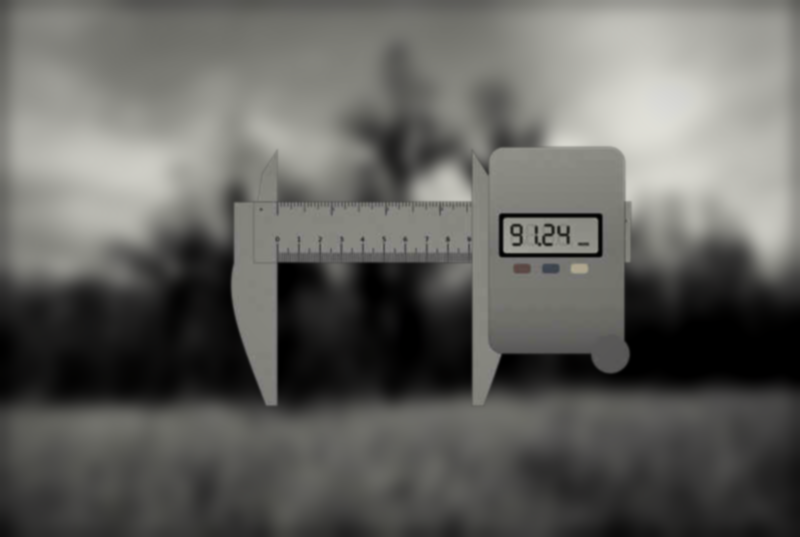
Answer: 91.24 mm
